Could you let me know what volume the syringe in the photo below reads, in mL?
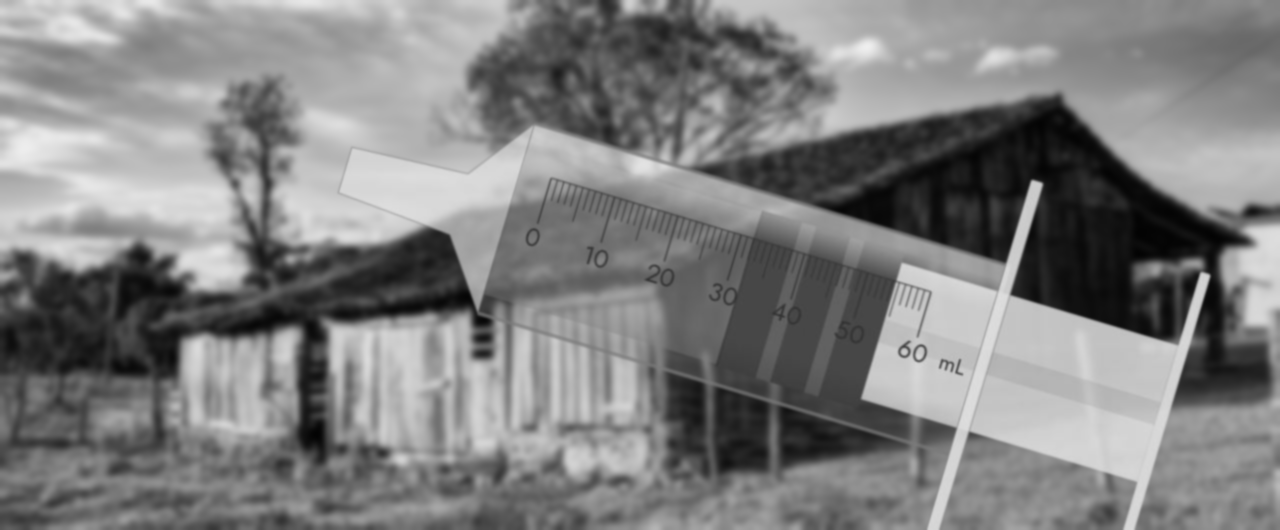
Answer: 32 mL
